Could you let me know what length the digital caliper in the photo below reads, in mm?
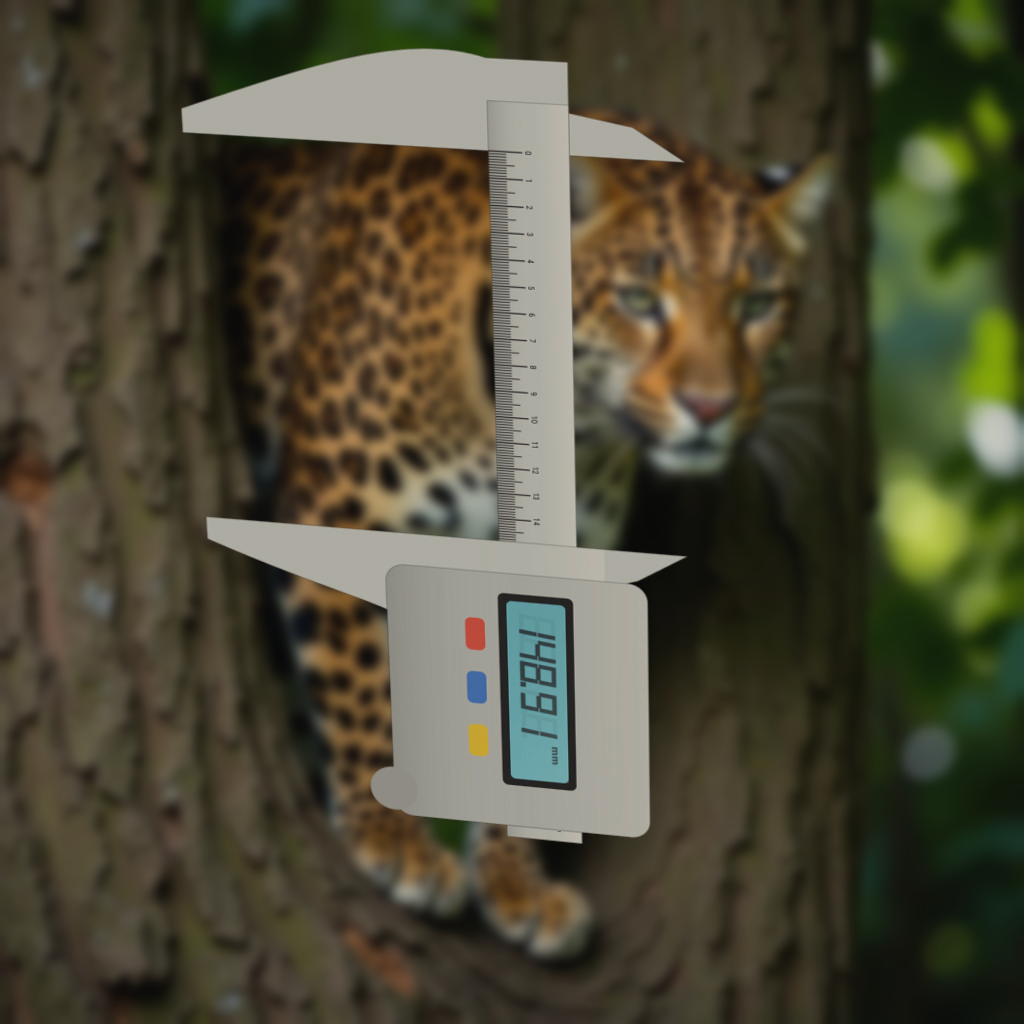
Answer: 148.91 mm
